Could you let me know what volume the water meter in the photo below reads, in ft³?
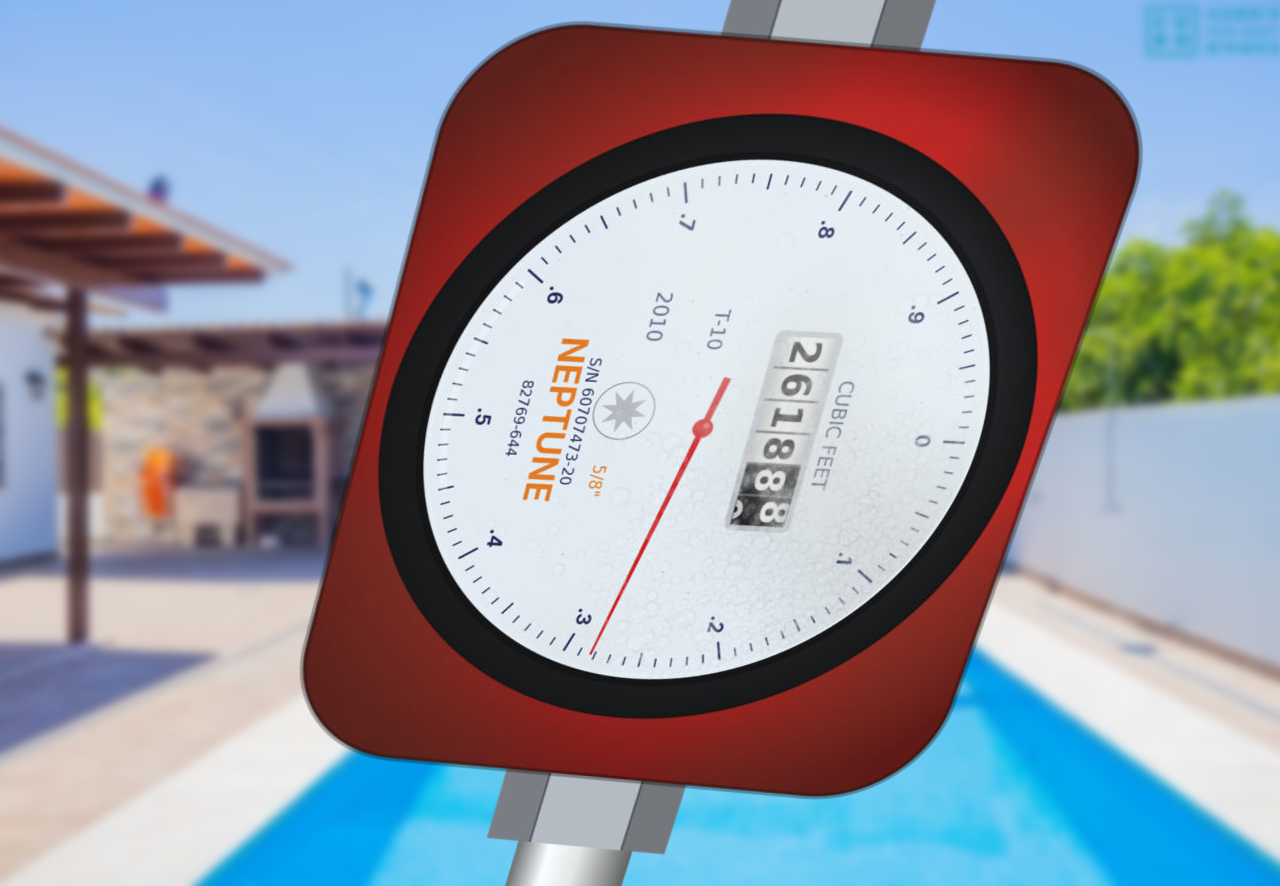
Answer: 261888.28 ft³
